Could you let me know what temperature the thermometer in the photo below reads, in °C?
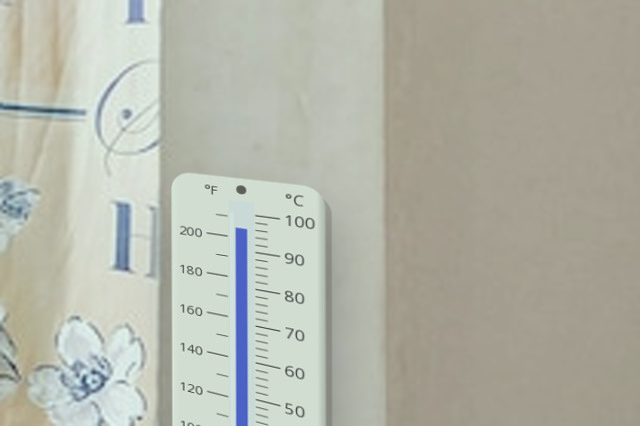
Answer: 96 °C
